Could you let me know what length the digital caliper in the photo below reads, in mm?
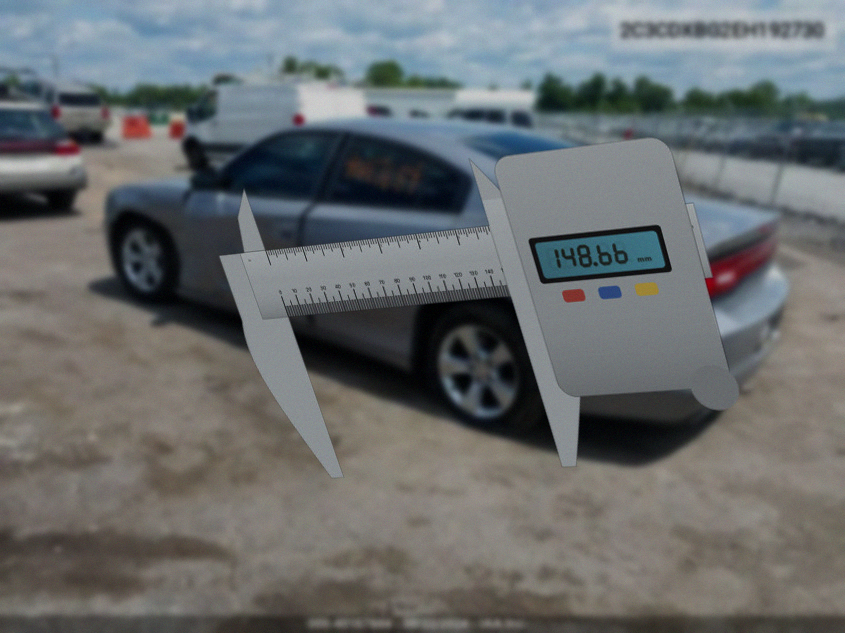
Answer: 148.66 mm
